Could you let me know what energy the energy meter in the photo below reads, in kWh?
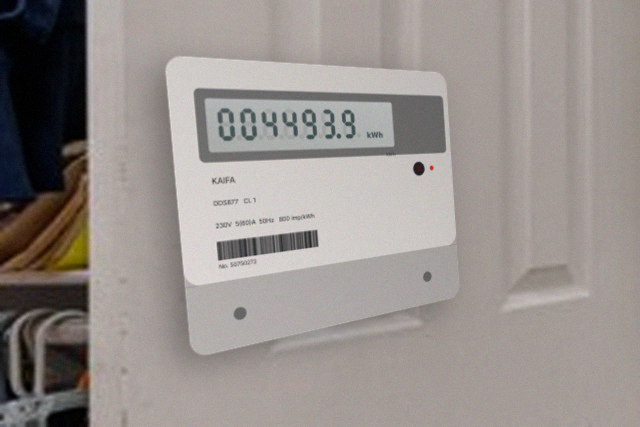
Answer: 4493.9 kWh
